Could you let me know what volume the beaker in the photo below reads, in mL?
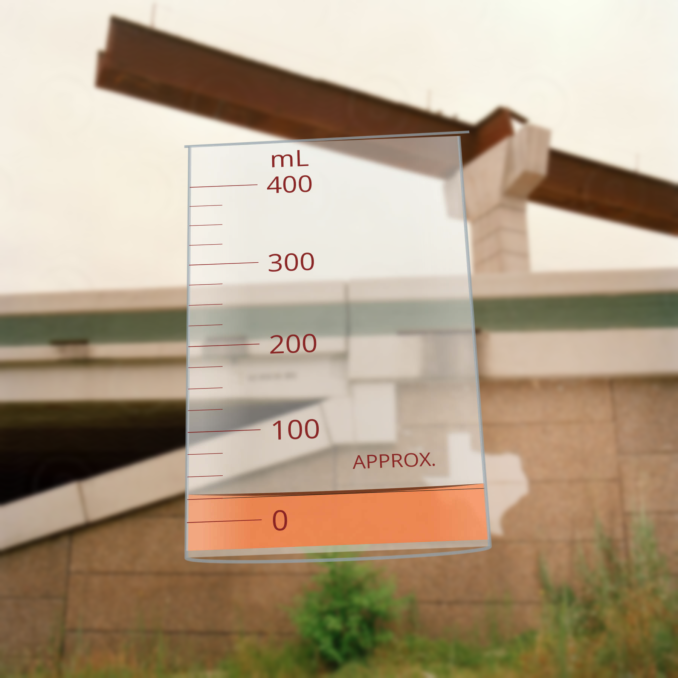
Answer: 25 mL
